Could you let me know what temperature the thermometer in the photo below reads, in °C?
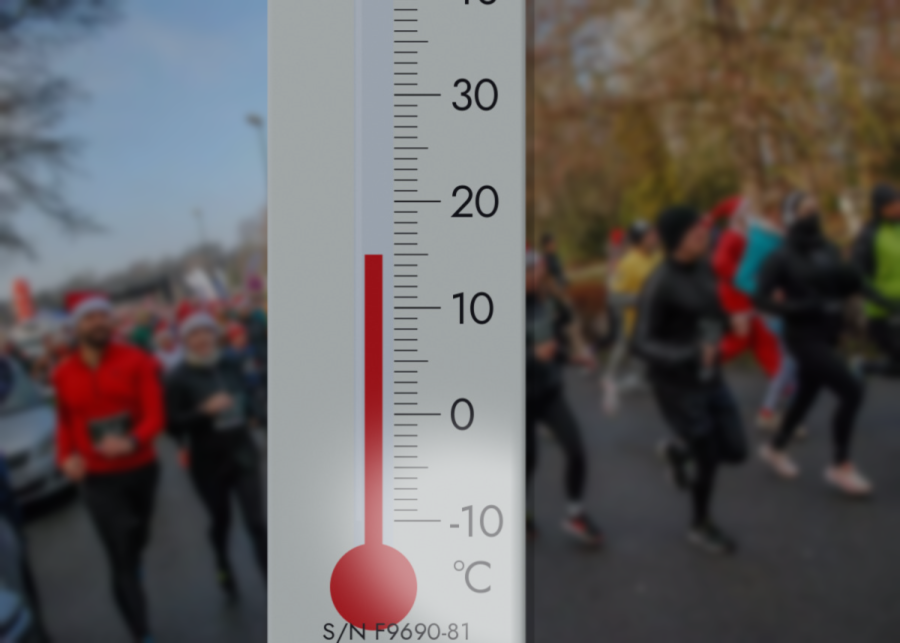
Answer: 15 °C
